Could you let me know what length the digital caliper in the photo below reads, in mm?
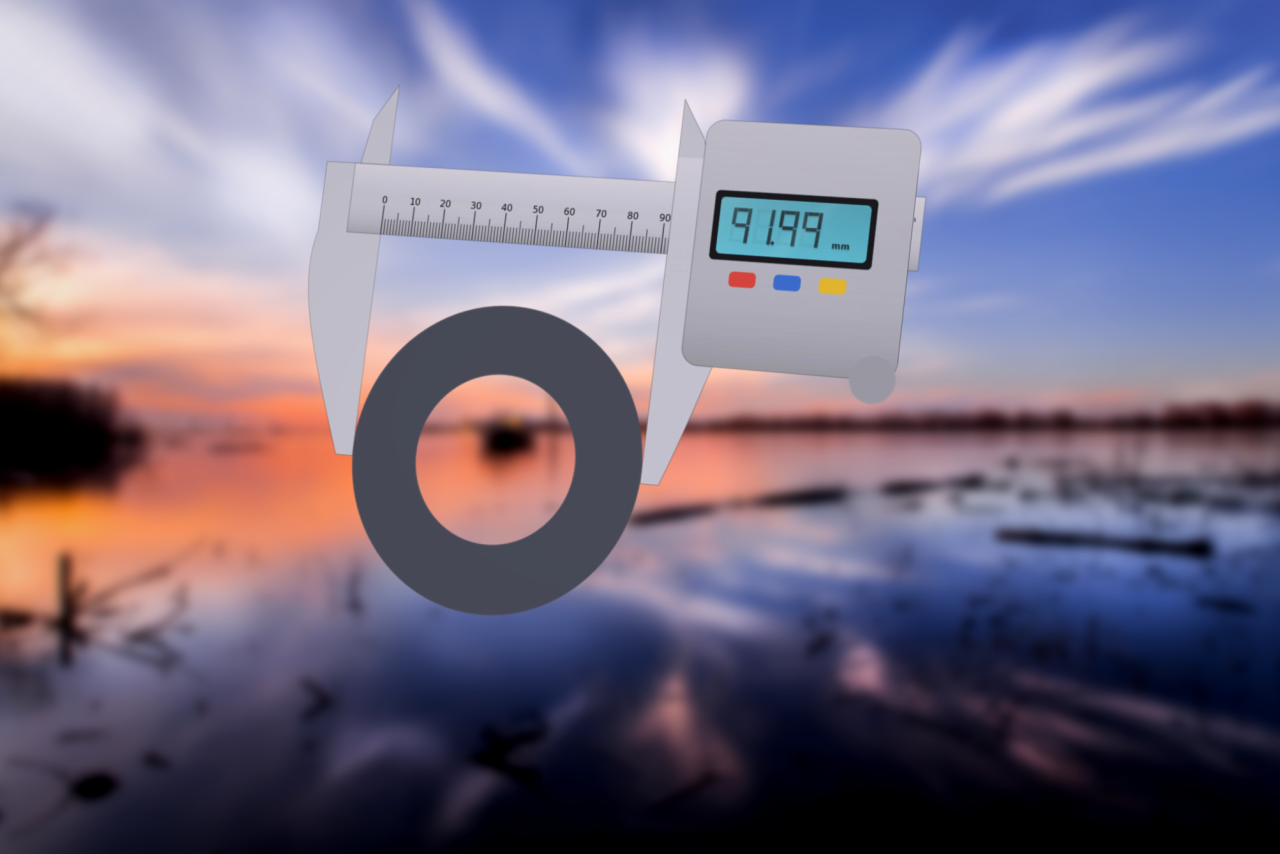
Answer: 91.99 mm
